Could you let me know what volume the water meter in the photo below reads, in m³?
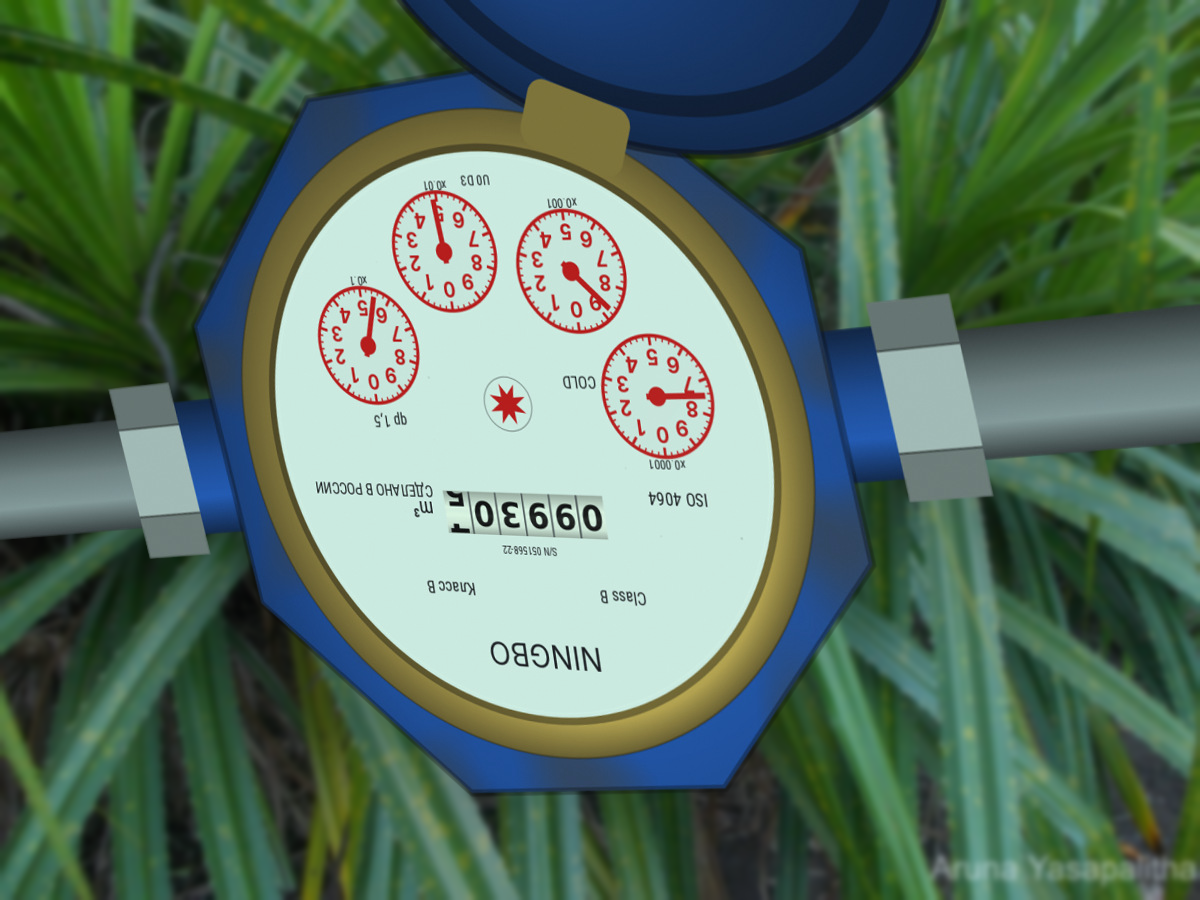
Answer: 99304.5487 m³
